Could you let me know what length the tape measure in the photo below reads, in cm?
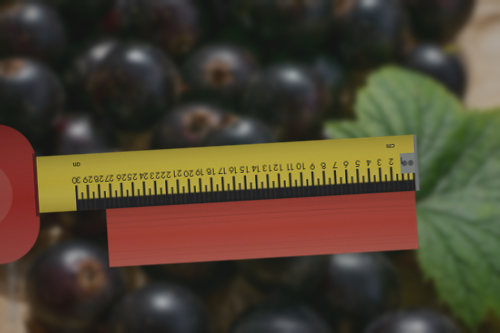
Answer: 27.5 cm
